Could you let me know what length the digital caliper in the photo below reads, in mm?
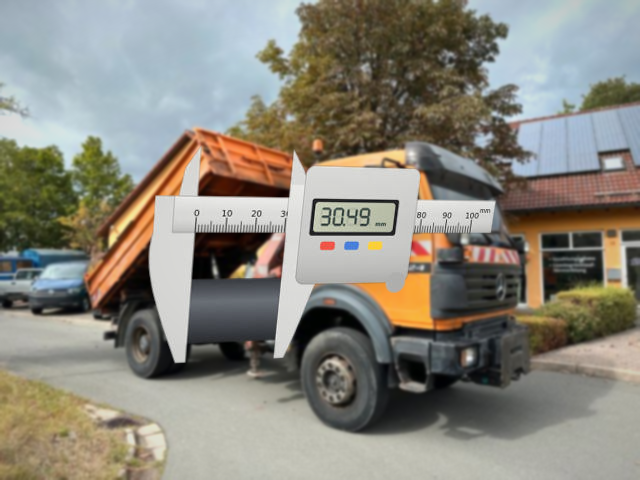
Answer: 30.49 mm
